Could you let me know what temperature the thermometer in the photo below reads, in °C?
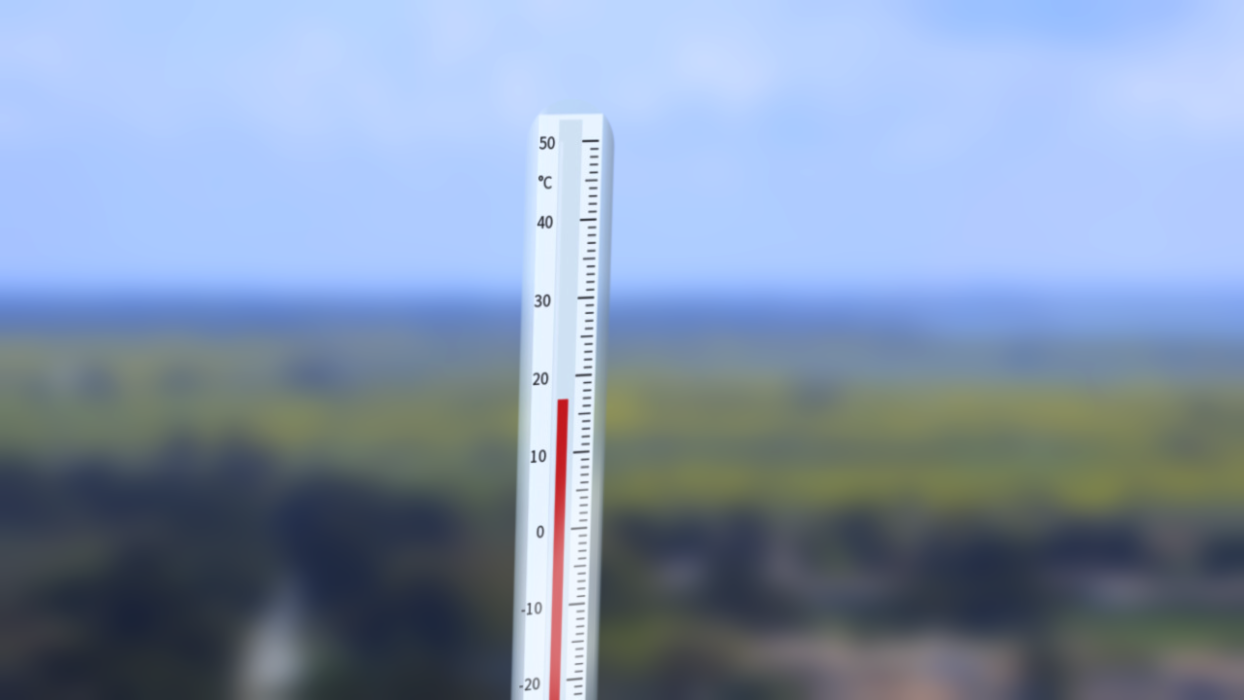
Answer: 17 °C
